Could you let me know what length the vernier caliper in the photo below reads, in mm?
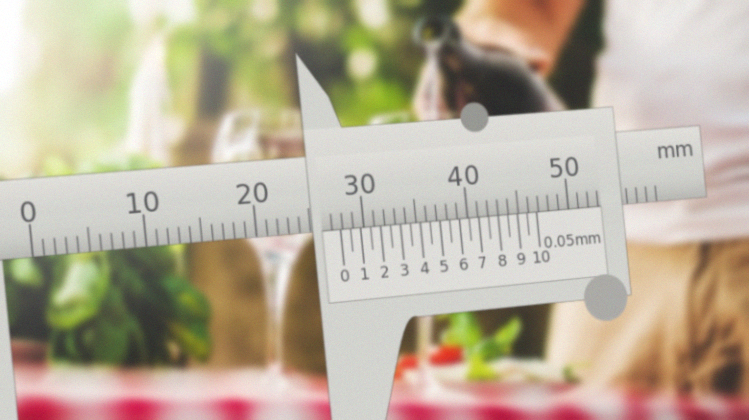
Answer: 27.8 mm
